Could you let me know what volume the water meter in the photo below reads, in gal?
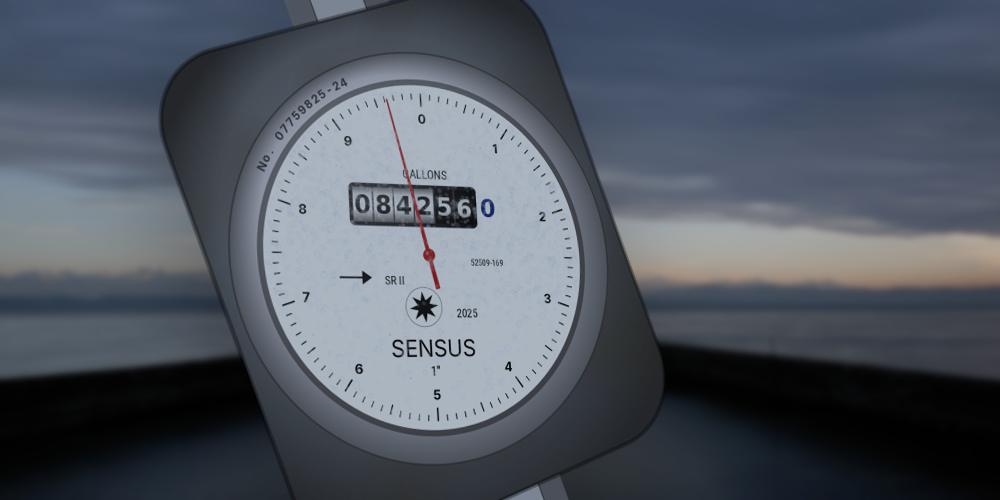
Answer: 842559.6 gal
